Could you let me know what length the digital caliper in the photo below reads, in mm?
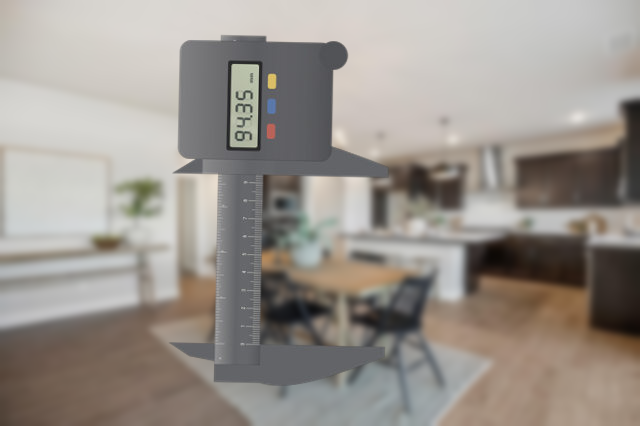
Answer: 94.35 mm
